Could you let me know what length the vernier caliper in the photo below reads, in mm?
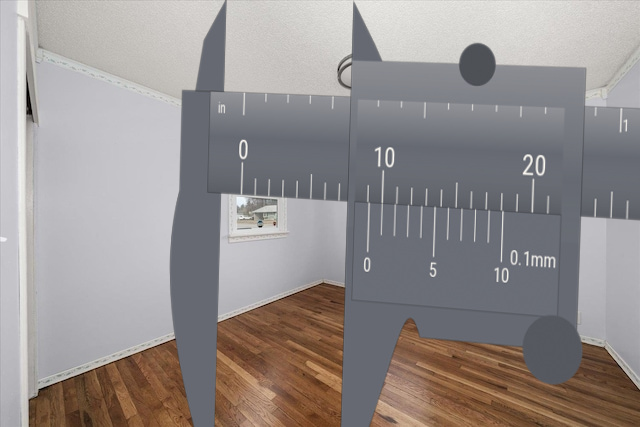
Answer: 9.1 mm
